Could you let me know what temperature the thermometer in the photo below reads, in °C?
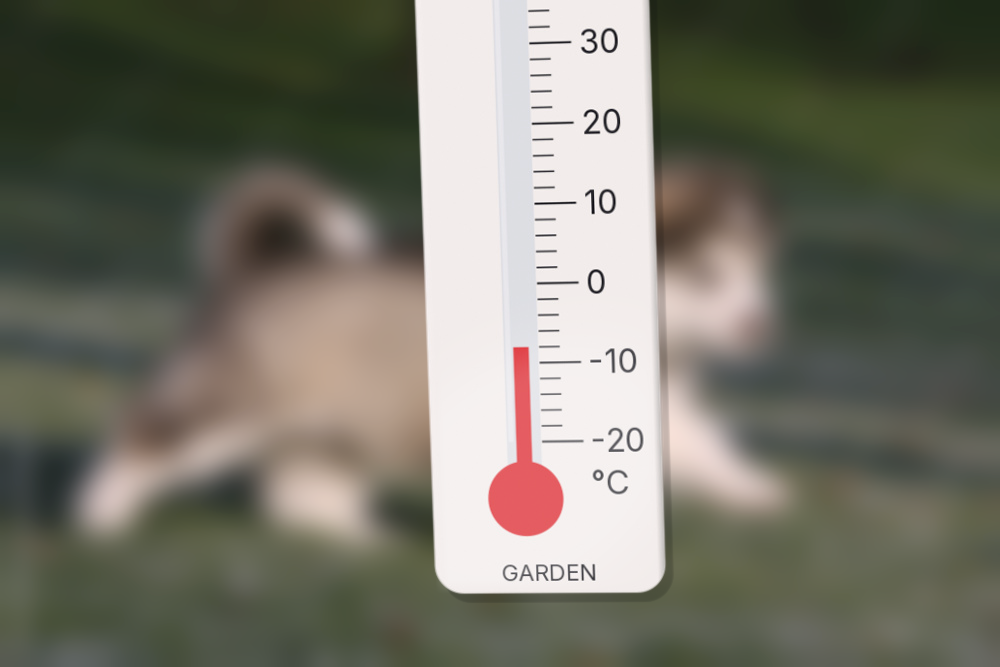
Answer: -8 °C
